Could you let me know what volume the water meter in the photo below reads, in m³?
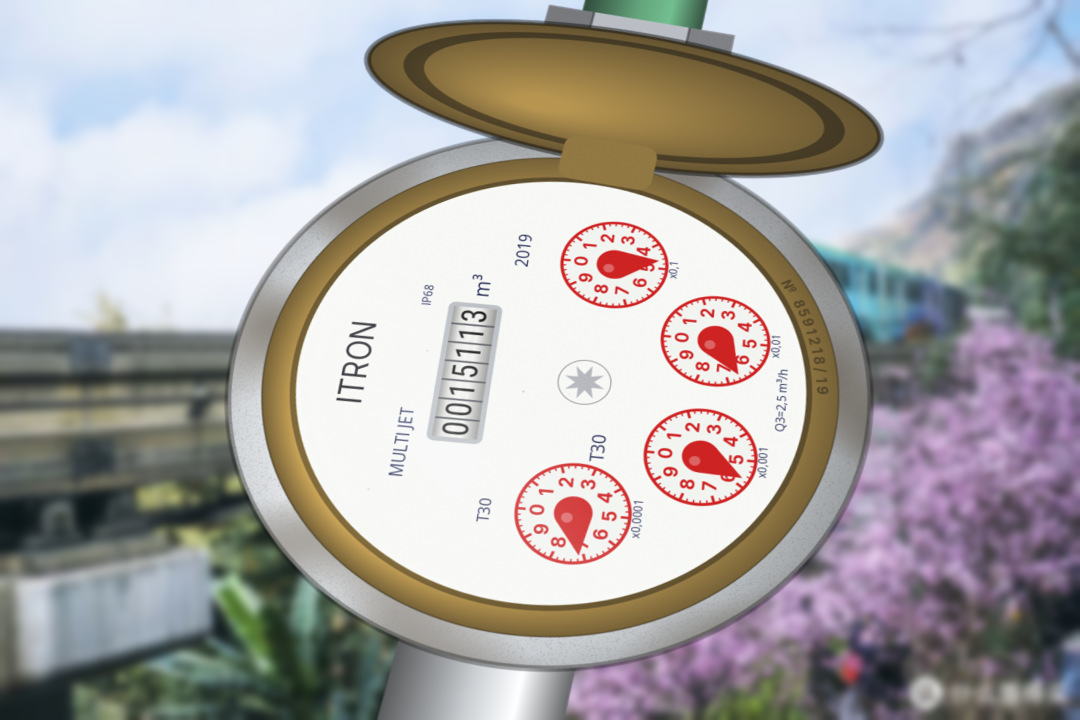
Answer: 15113.4657 m³
